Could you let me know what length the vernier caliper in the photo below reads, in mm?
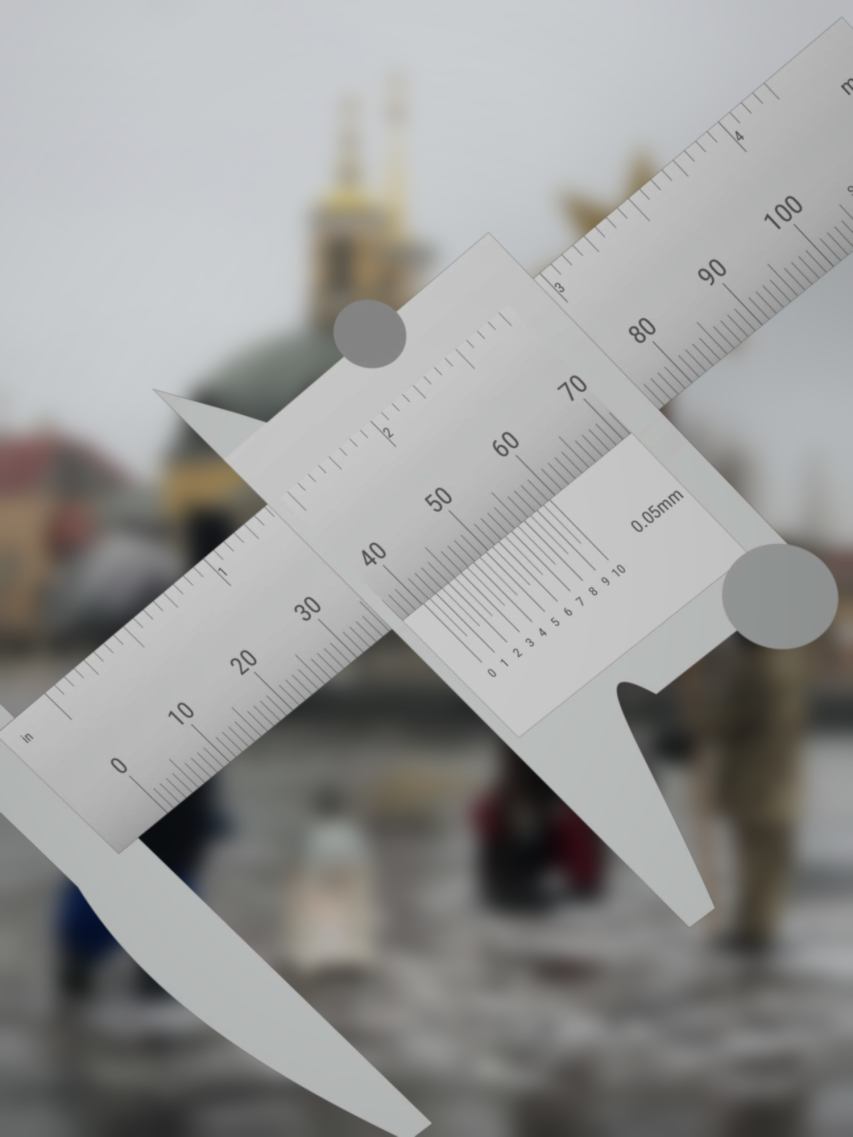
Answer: 40.2 mm
